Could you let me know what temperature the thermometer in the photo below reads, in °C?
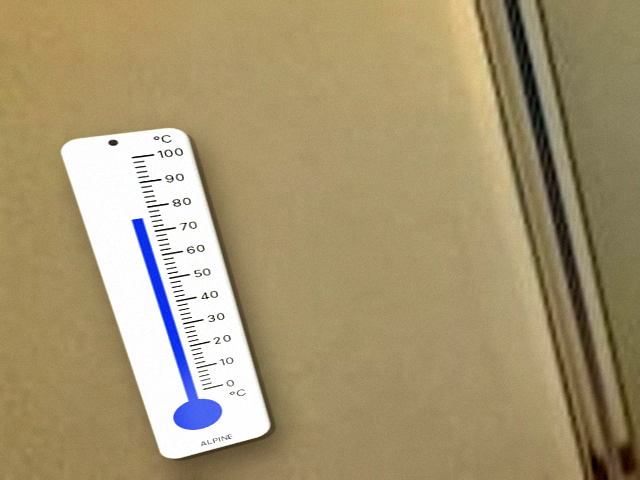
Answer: 76 °C
